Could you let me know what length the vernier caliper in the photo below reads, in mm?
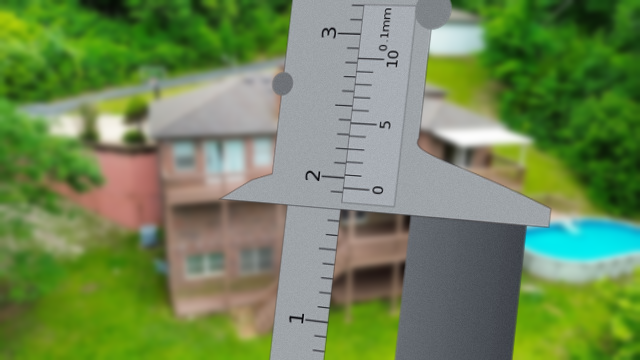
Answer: 19.3 mm
